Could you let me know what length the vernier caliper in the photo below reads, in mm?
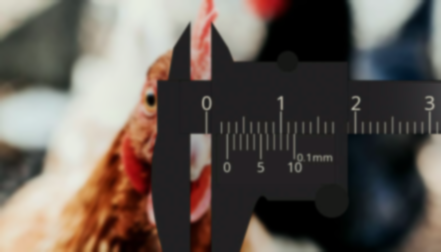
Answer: 2.8 mm
